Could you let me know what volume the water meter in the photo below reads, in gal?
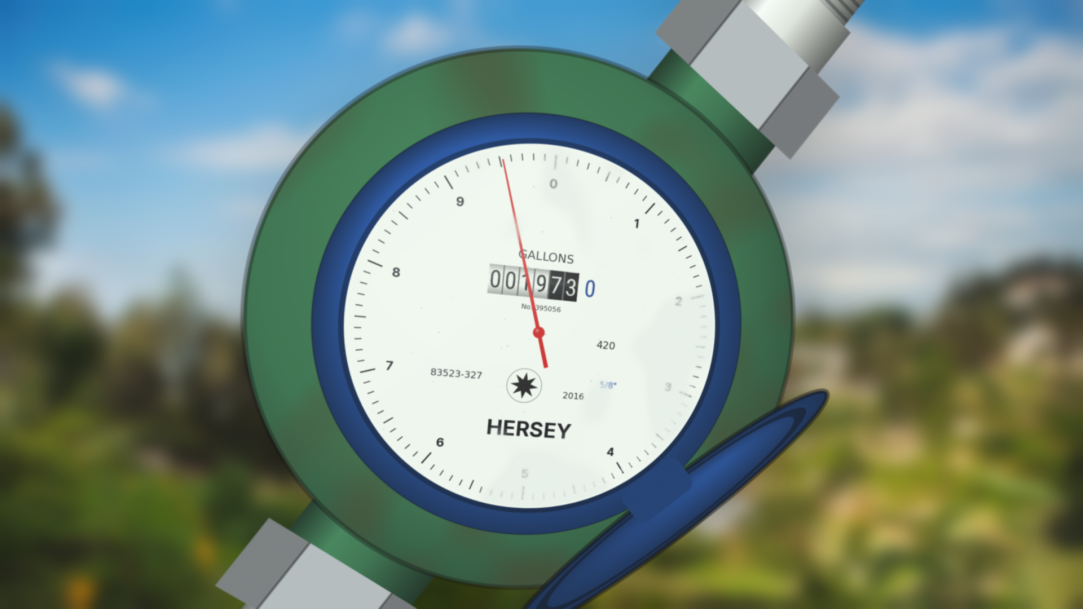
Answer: 19729.5 gal
